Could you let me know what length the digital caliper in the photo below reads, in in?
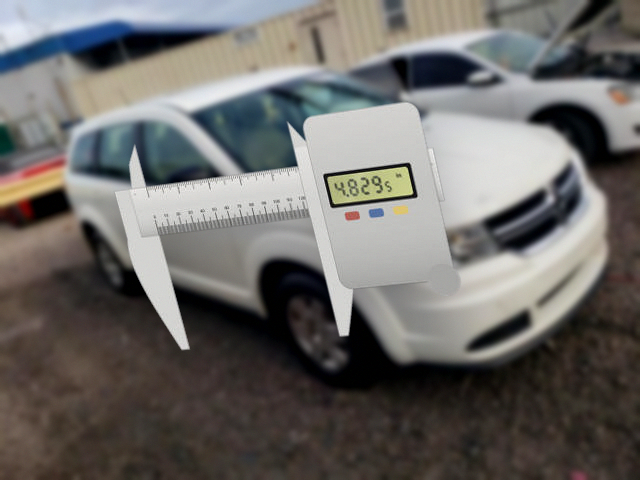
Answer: 4.8295 in
